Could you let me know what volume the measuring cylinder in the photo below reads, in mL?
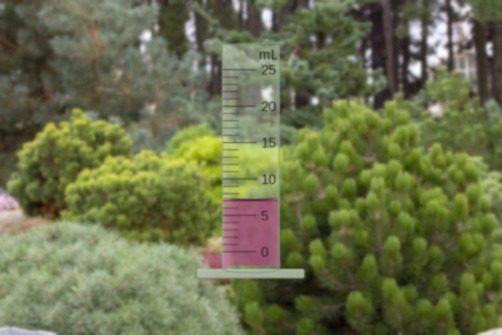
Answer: 7 mL
